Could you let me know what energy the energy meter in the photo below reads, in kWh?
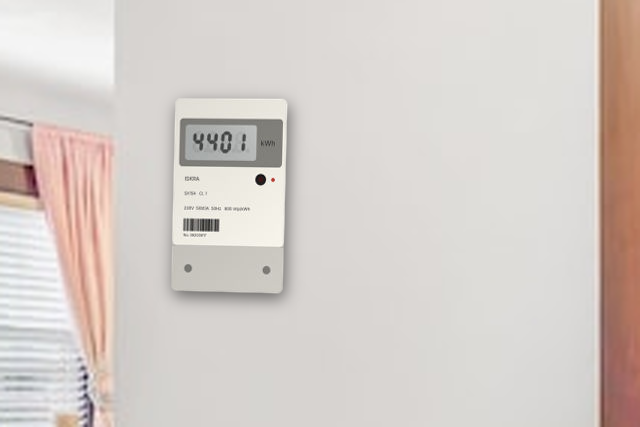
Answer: 4401 kWh
